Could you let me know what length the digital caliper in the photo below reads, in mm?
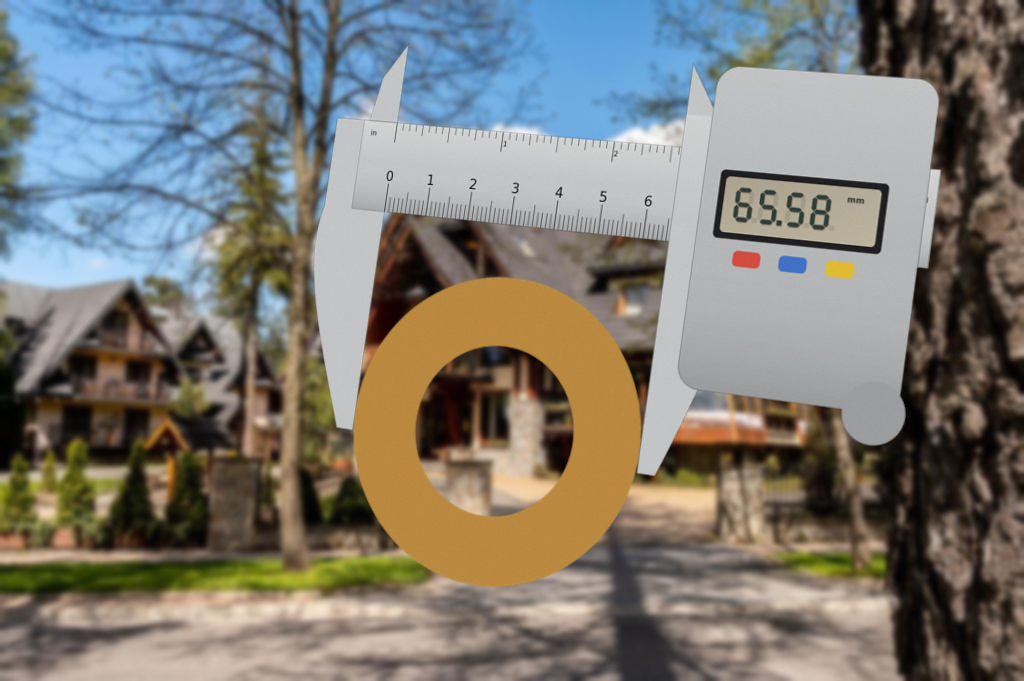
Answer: 65.58 mm
